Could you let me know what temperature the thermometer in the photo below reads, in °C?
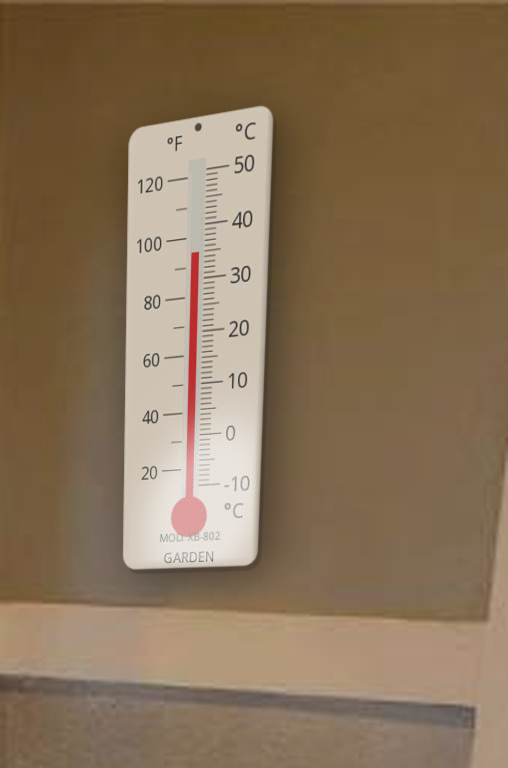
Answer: 35 °C
